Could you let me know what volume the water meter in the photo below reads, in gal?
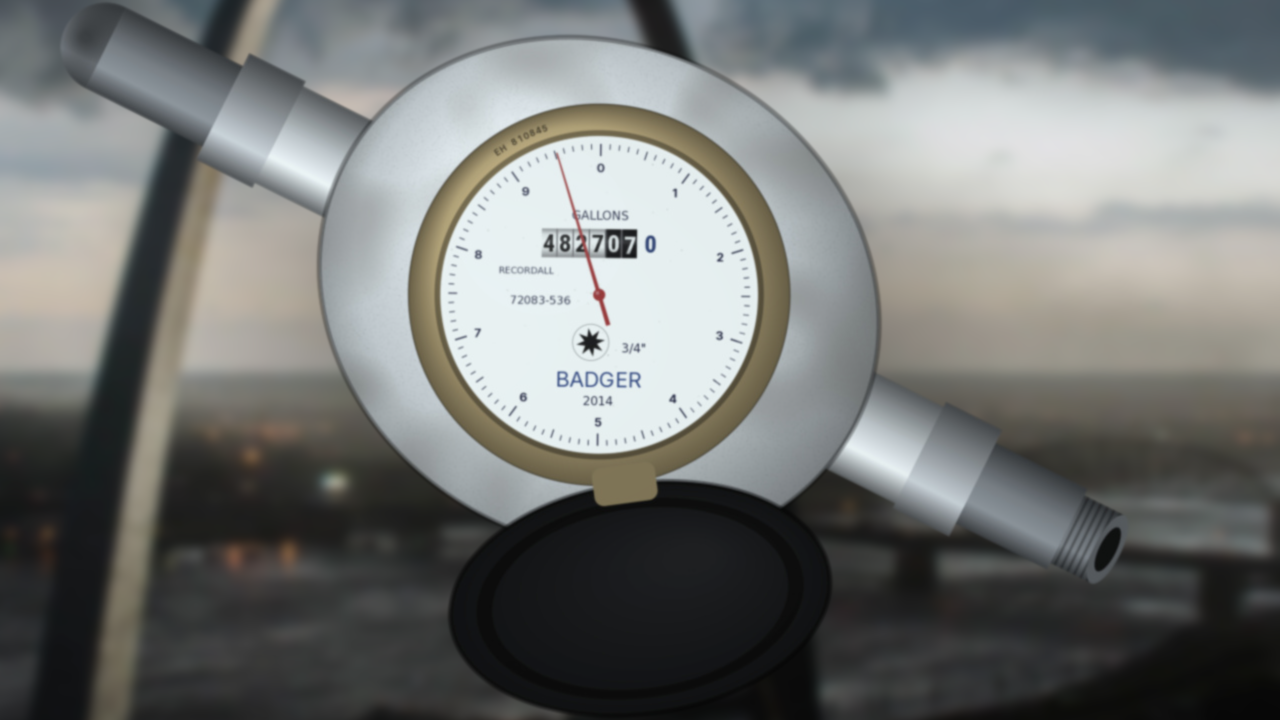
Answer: 4827069.5 gal
